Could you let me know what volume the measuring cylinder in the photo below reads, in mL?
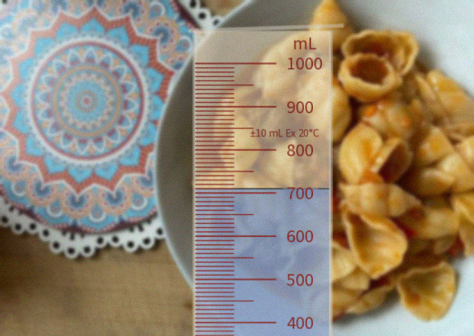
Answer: 710 mL
